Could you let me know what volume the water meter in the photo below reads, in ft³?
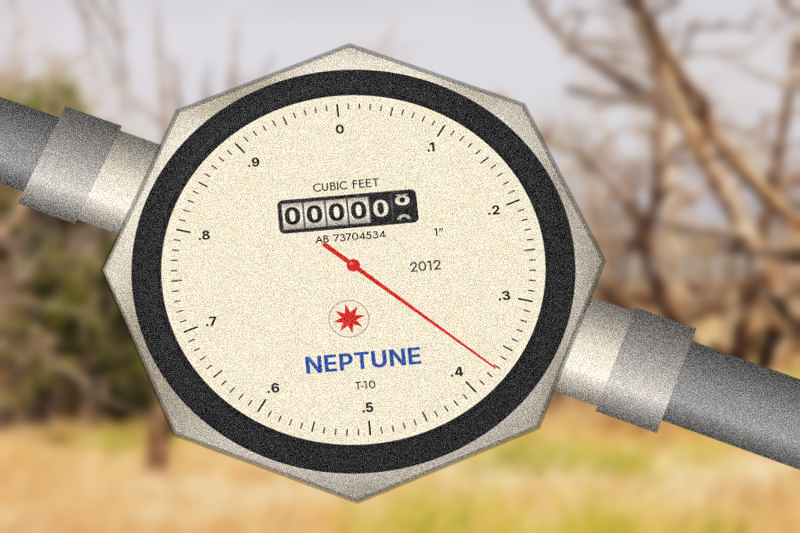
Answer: 8.37 ft³
